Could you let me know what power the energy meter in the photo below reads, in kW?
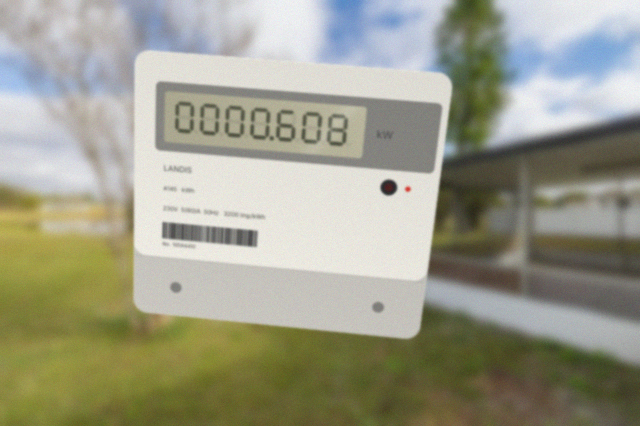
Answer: 0.608 kW
